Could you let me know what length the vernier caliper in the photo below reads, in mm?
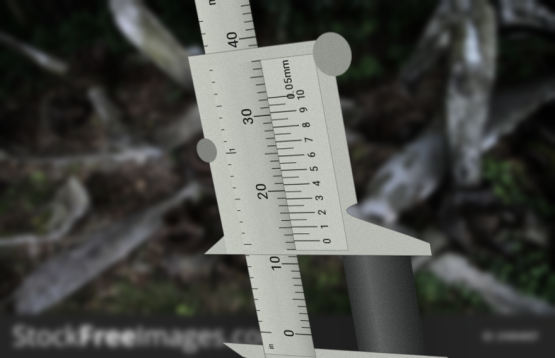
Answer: 13.2 mm
